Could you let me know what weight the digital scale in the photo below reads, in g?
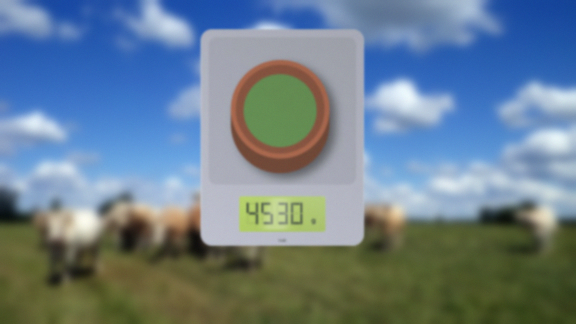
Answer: 4530 g
